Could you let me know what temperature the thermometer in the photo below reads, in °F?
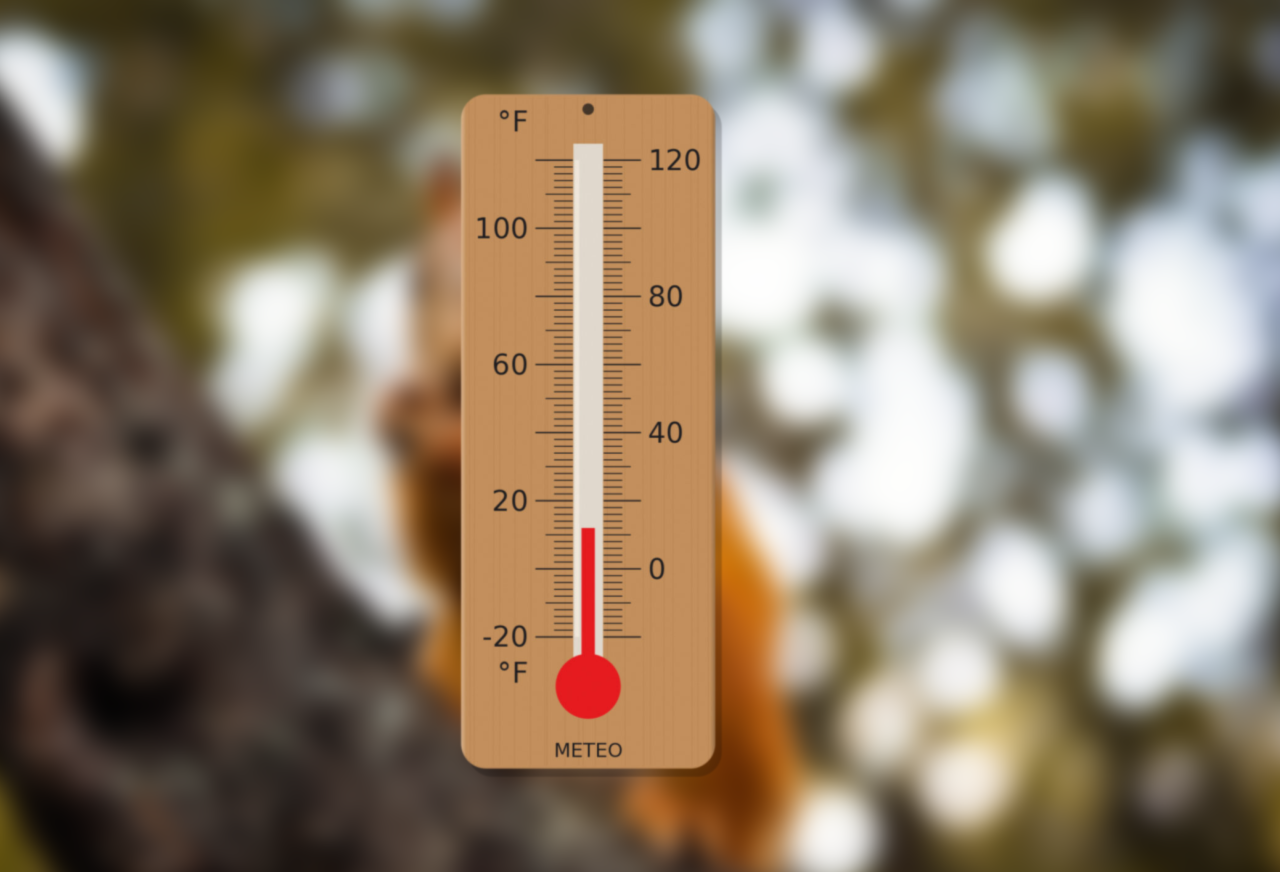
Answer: 12 °F
